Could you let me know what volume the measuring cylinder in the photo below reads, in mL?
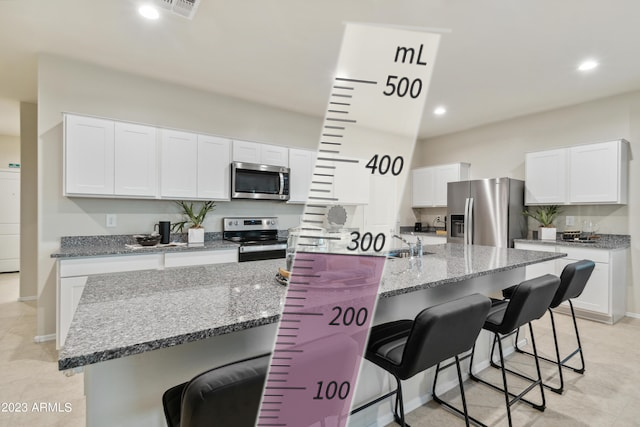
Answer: 280 mL
